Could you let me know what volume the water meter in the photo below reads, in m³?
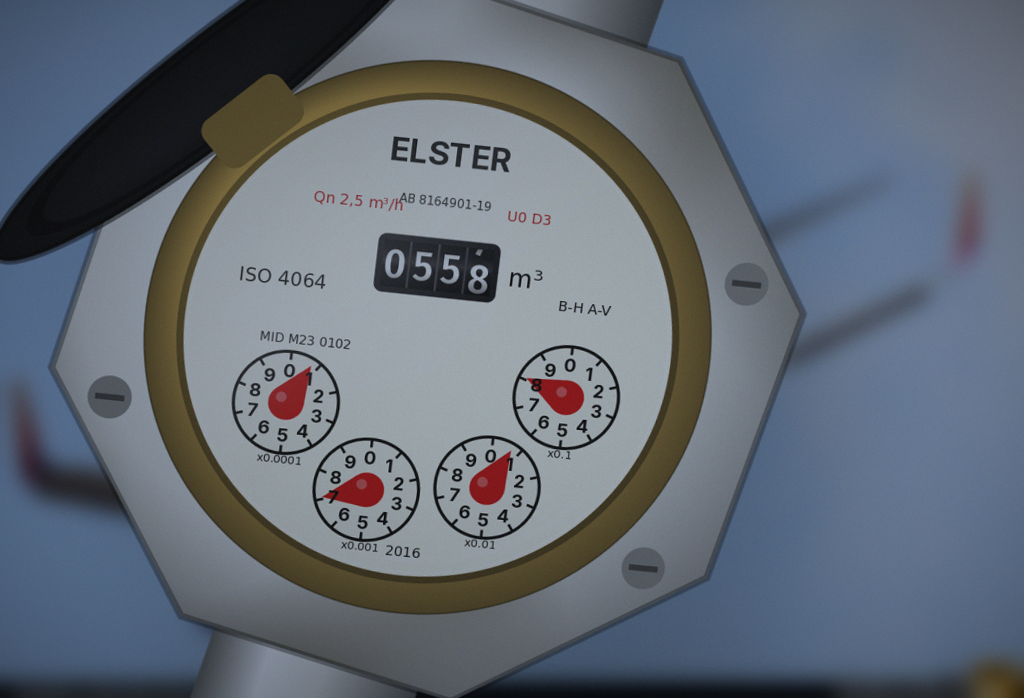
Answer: 557.8070 m³
